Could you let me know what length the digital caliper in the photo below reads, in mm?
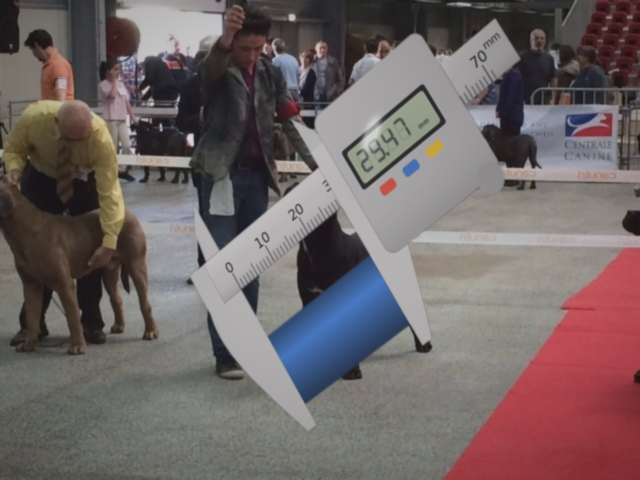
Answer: 29.47 mm
